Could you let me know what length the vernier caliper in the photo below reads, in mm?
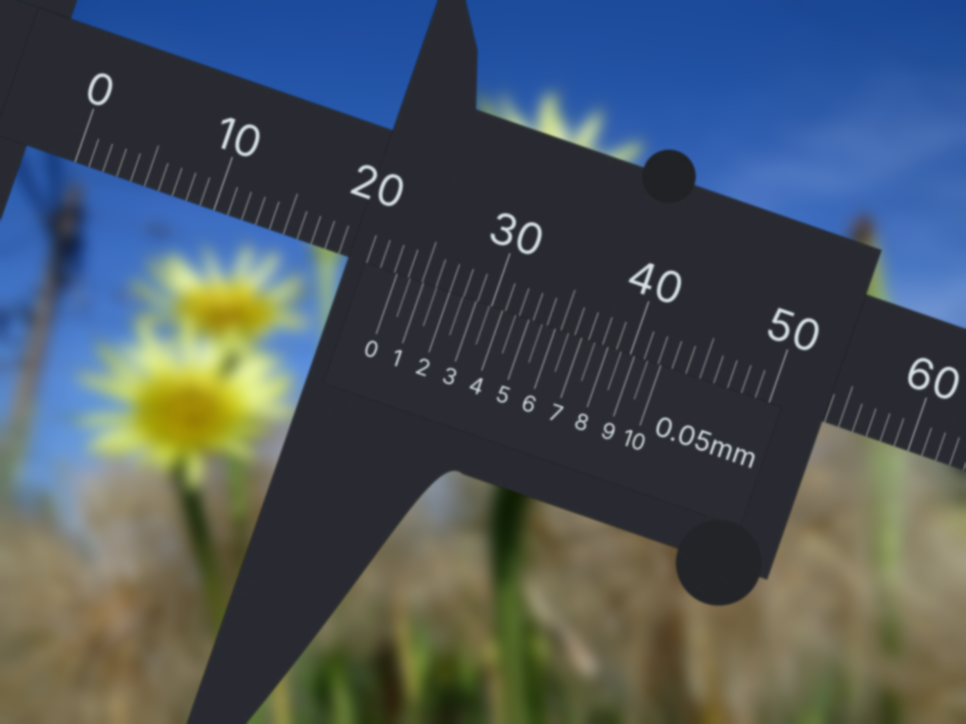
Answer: 23.2 mm
